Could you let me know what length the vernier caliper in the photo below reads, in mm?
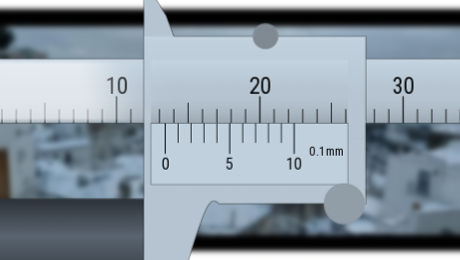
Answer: 13.4 mm
